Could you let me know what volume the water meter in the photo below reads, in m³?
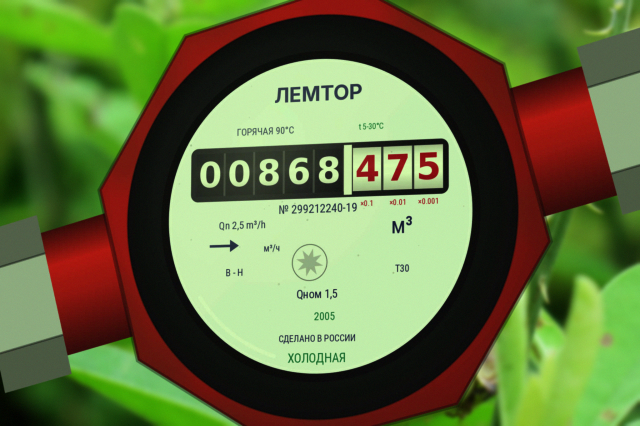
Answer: 868.475 m³
